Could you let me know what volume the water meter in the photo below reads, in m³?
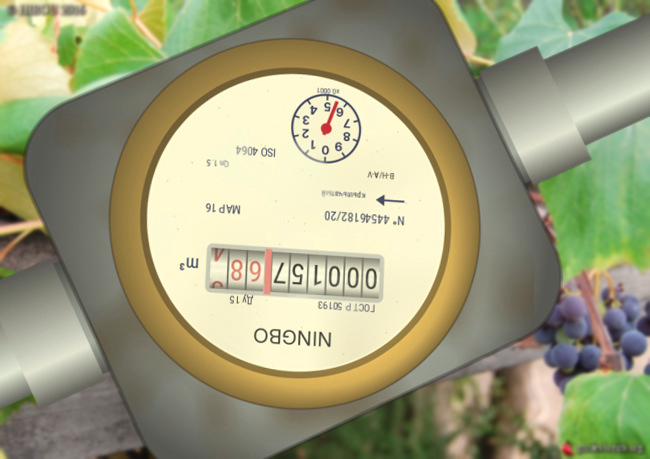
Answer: 157.6835 m³
